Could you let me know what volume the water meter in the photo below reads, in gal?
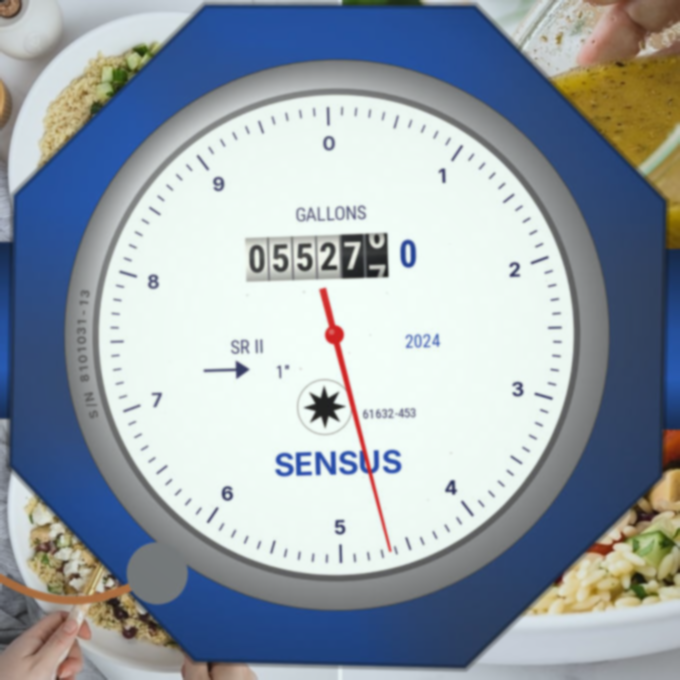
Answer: 552764.6 gal
